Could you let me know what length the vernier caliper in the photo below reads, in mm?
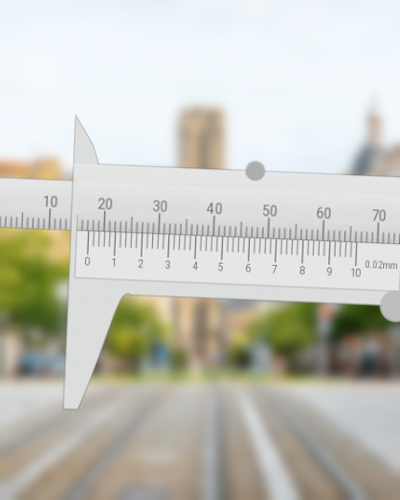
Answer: 17.2 mm
